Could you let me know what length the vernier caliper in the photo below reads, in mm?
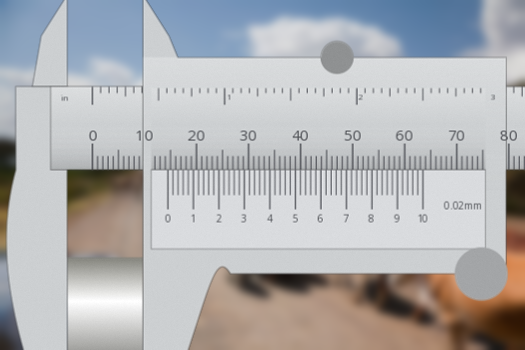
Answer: 14.5 mm
